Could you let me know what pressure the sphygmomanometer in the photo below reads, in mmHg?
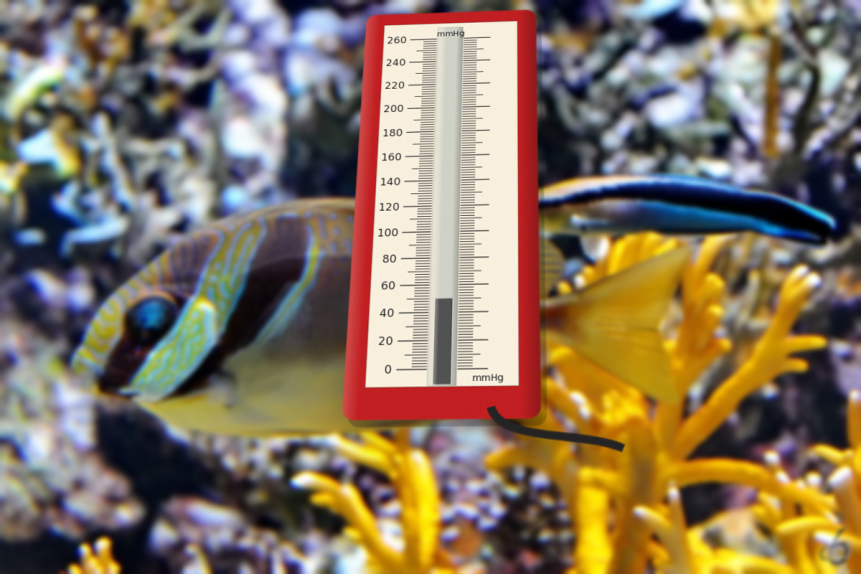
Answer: 50 mmHg
